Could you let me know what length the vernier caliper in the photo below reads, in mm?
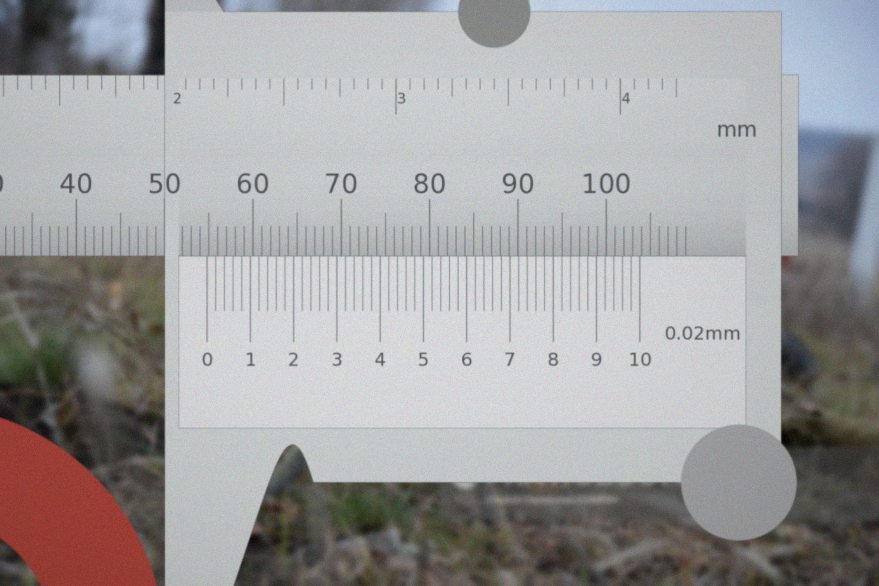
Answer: 54.8 mm
